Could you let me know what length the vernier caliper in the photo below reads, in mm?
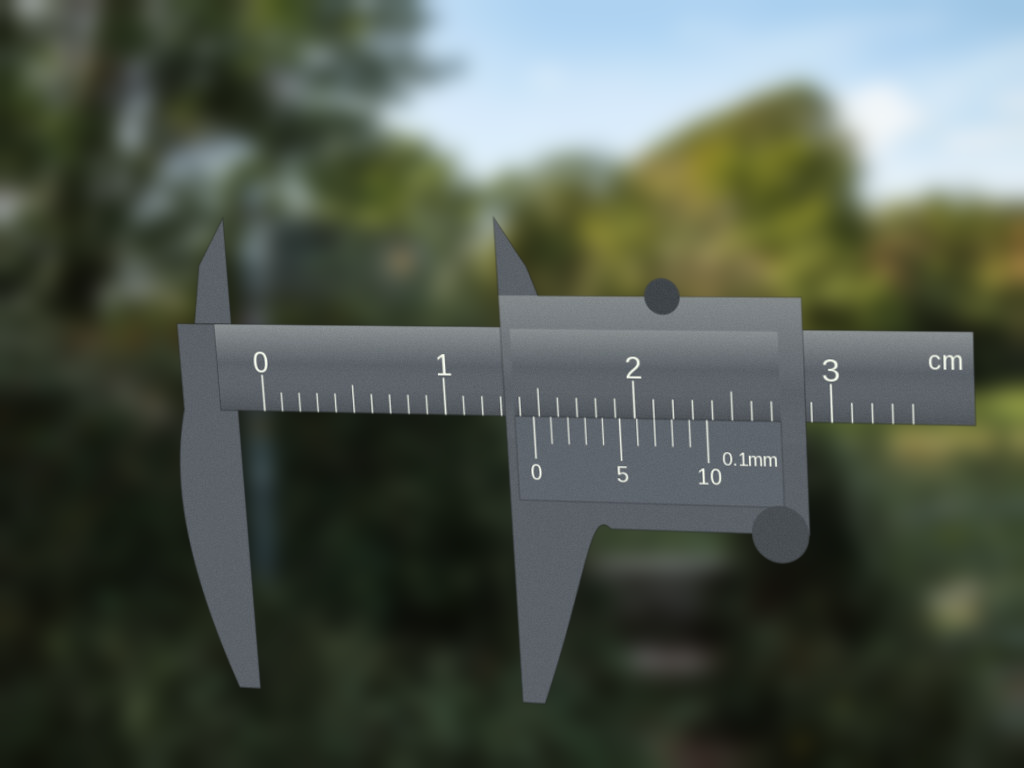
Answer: 14.7 mm
